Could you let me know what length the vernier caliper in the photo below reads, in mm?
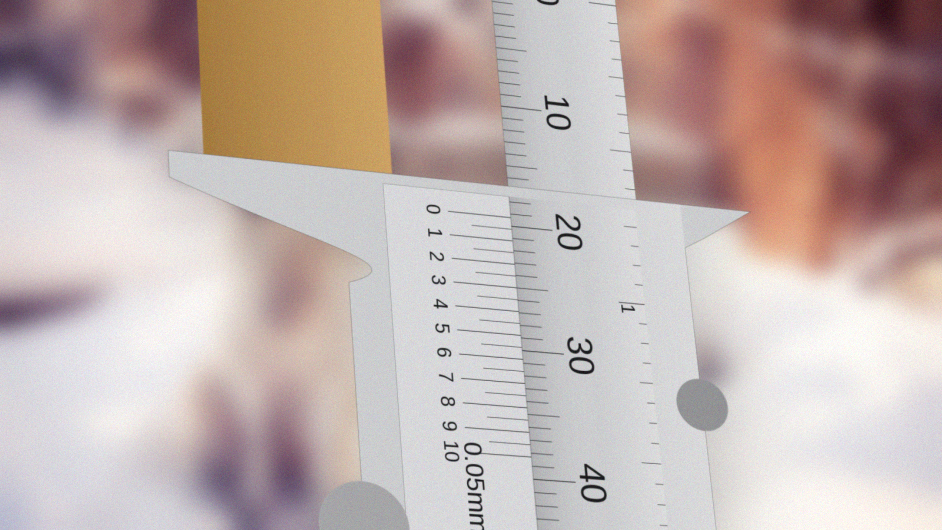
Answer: 19.3 mm
